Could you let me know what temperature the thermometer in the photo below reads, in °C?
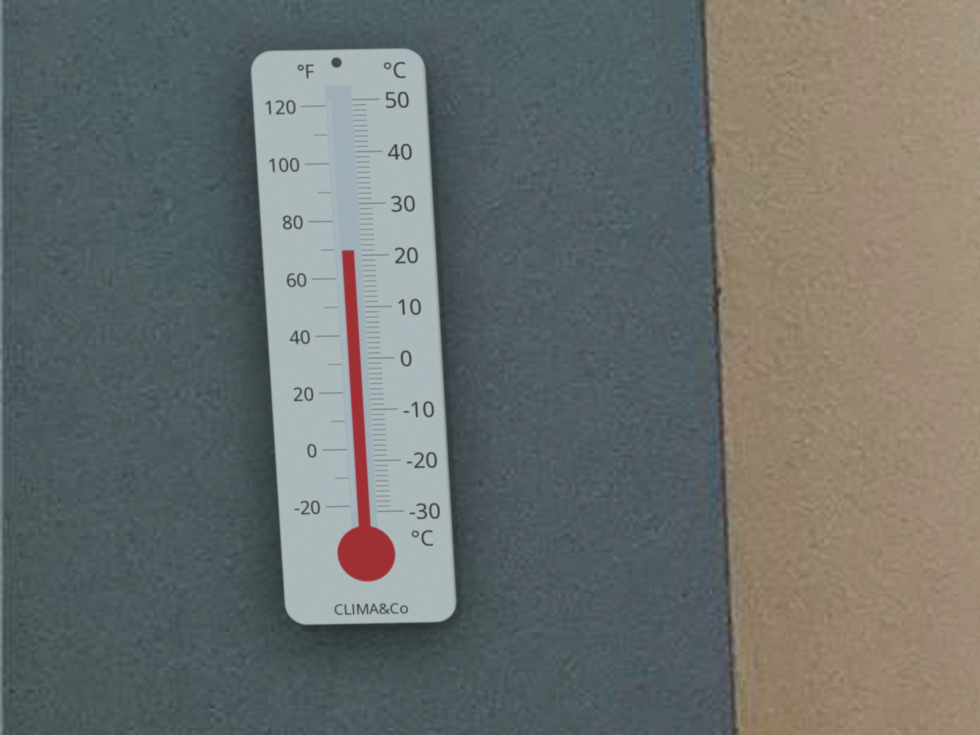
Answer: 21 °C
